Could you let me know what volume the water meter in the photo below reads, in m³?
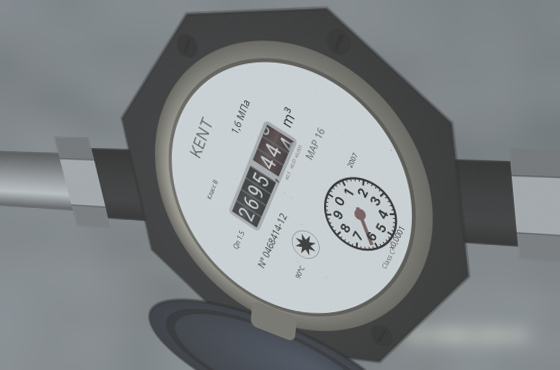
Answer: 2695.4436 m³
